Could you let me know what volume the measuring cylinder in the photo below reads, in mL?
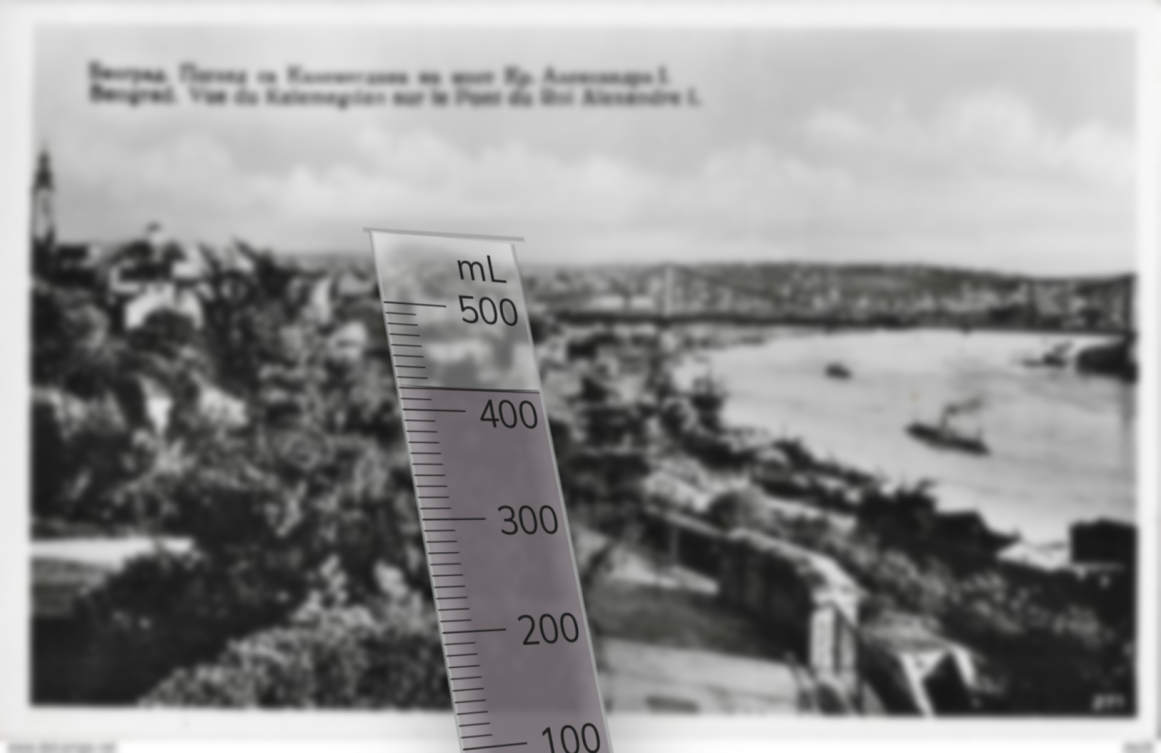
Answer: 420 mL
